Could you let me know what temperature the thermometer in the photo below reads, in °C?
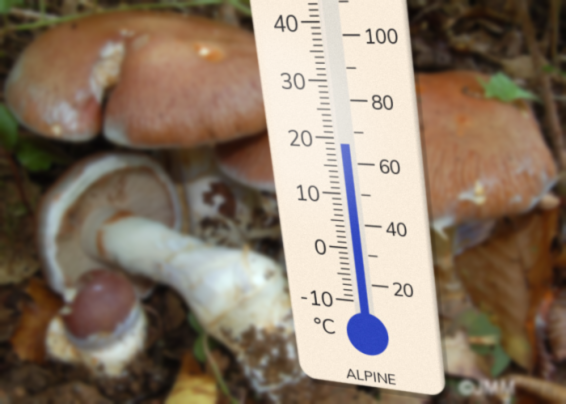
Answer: 19 °C
